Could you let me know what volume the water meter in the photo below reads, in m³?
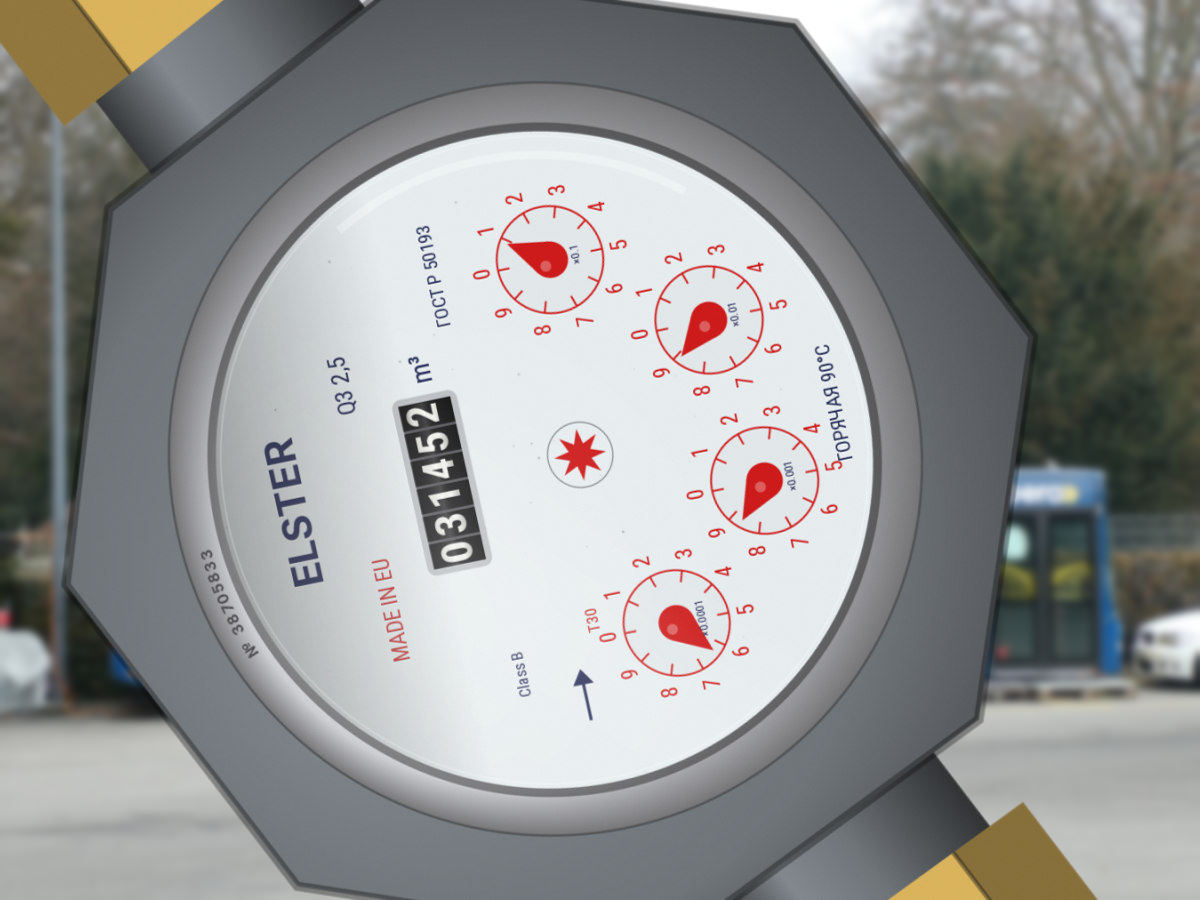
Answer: 31452.0886 m³
